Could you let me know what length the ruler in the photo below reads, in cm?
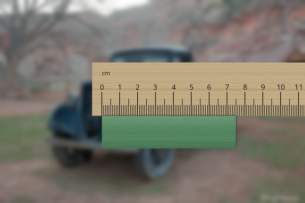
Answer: 7.5 cm
